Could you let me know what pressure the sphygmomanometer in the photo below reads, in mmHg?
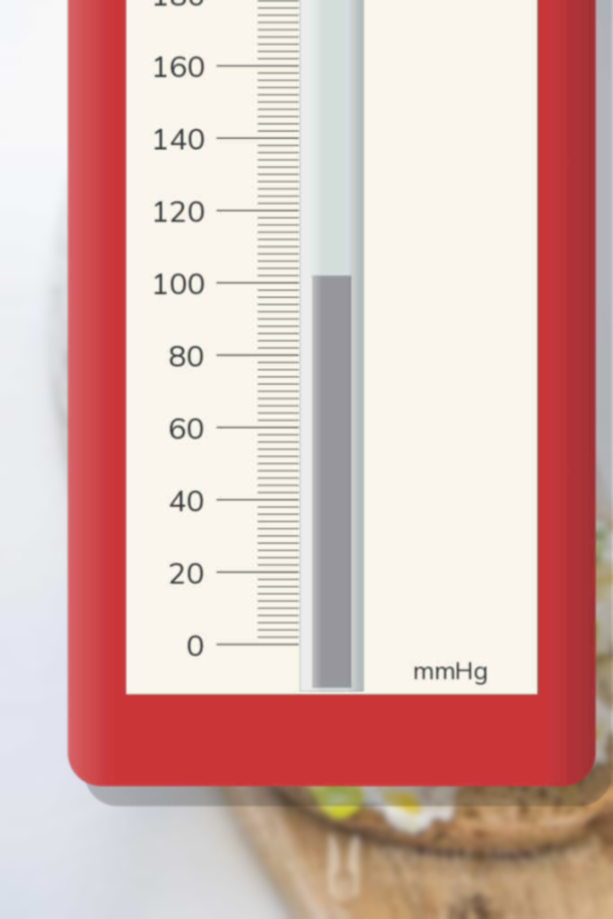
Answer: 102 mmHg
